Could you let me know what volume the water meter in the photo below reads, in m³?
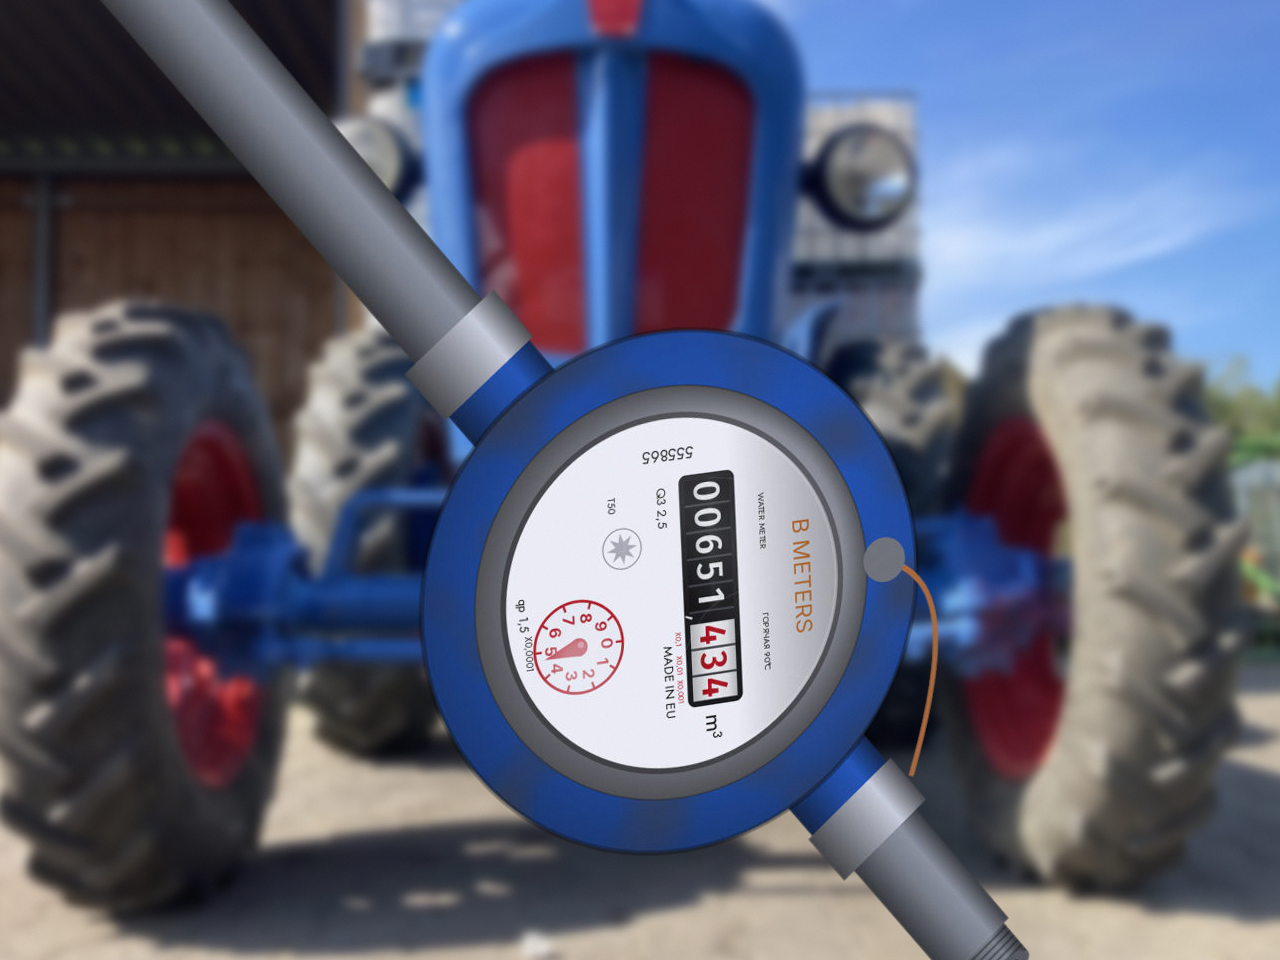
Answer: 651.4344 m³
